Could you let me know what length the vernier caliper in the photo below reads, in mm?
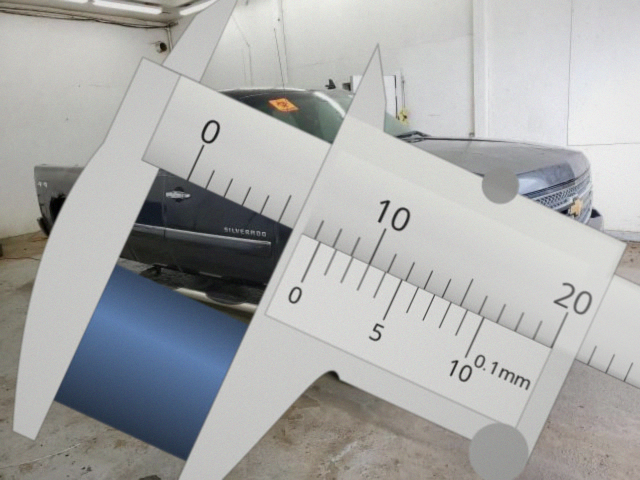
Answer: 7.3 mm
